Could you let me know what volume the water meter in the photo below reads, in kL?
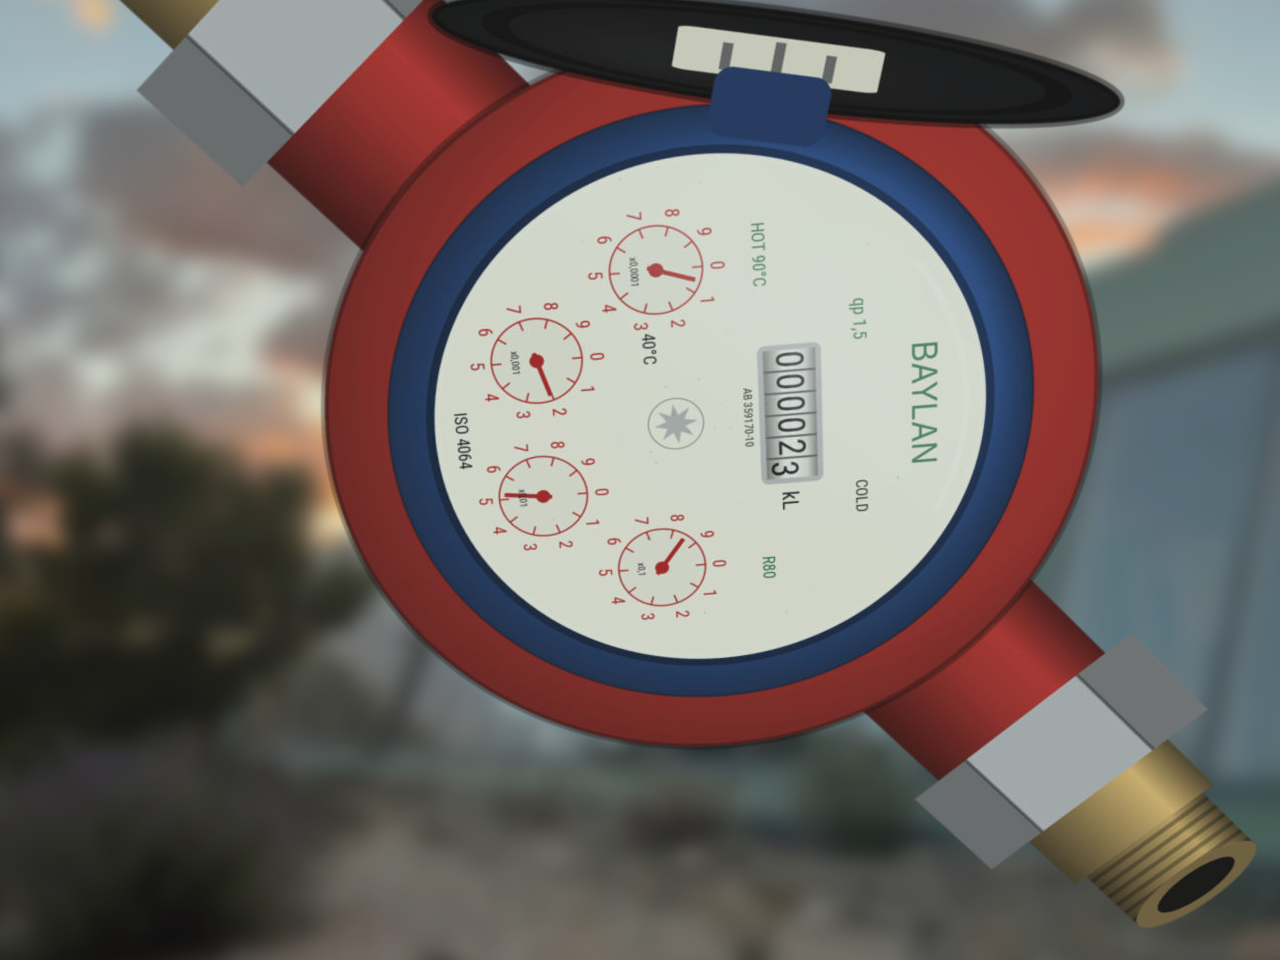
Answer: 22.8520 kL
